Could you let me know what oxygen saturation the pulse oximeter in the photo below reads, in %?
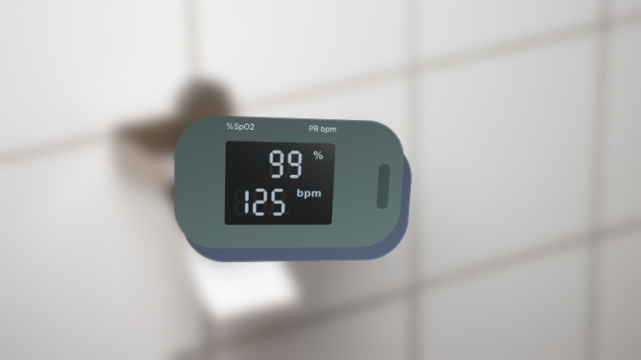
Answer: 99 %
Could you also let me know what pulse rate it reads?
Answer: 125 bpm
